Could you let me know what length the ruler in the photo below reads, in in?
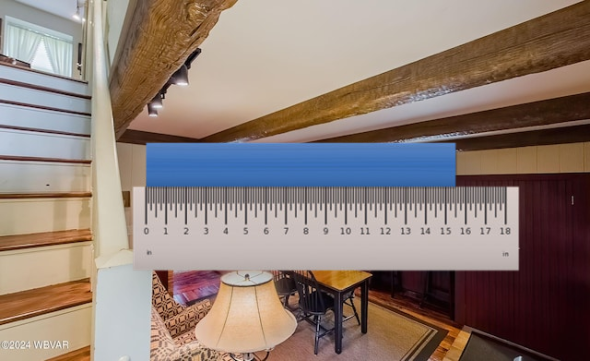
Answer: 15.5 in
